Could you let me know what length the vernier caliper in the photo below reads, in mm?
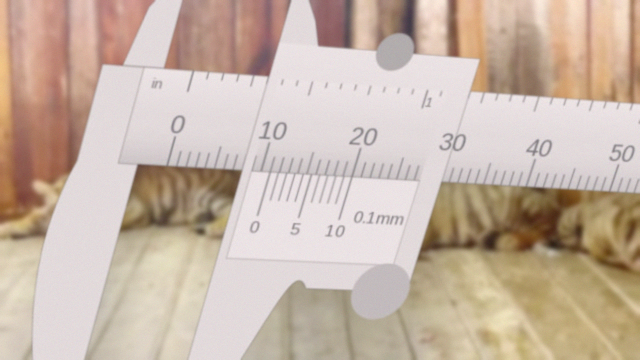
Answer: 11.0 mm
